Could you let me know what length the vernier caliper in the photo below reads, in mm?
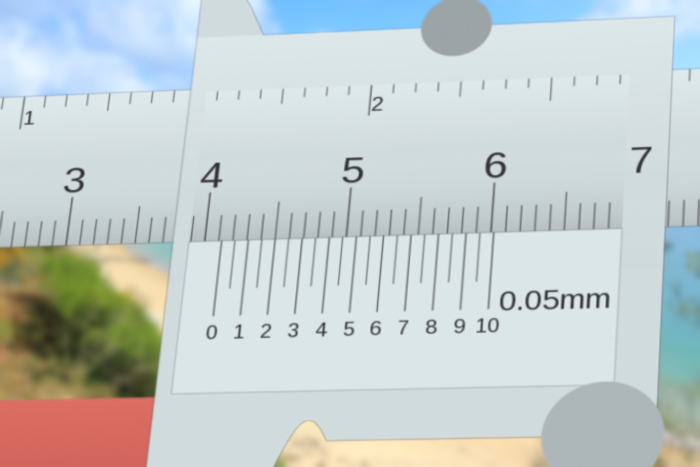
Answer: 41.2 mm
